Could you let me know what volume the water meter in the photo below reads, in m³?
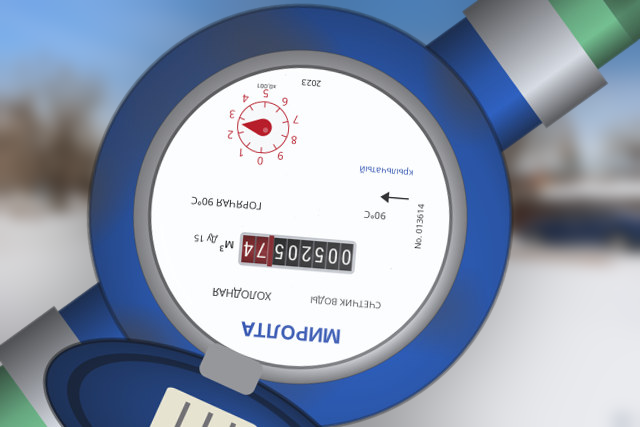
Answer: 5205.742 m³
